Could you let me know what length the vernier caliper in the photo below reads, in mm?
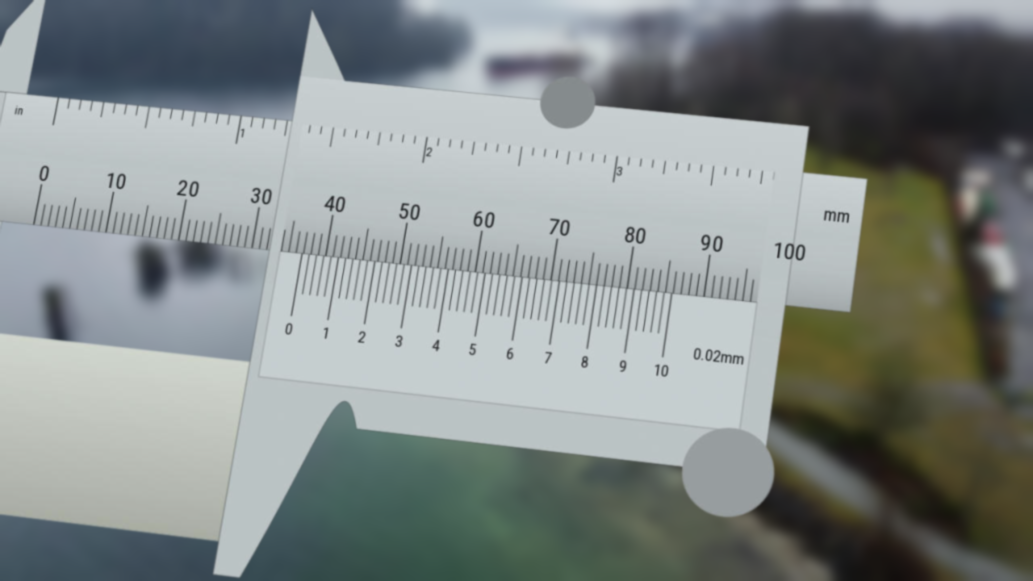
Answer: 36.8 mm
